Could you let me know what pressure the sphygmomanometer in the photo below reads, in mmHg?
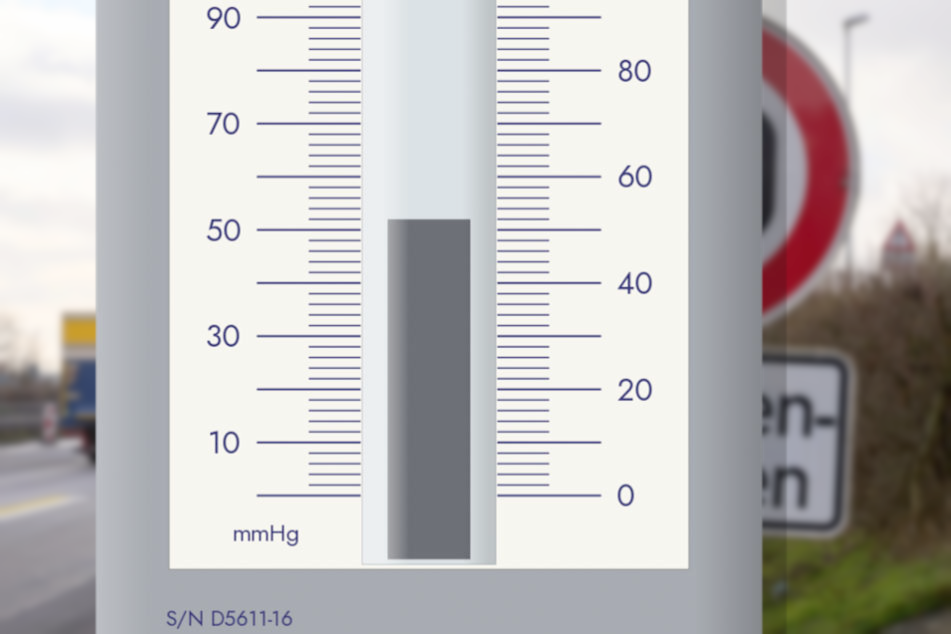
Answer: 52 mmHg
